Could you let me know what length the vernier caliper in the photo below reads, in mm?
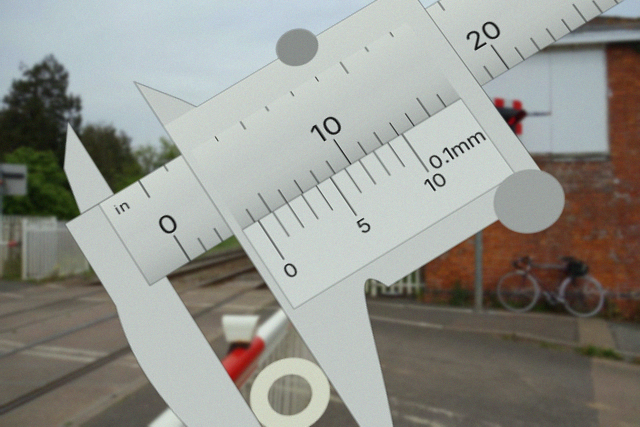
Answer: 4.2 mm
